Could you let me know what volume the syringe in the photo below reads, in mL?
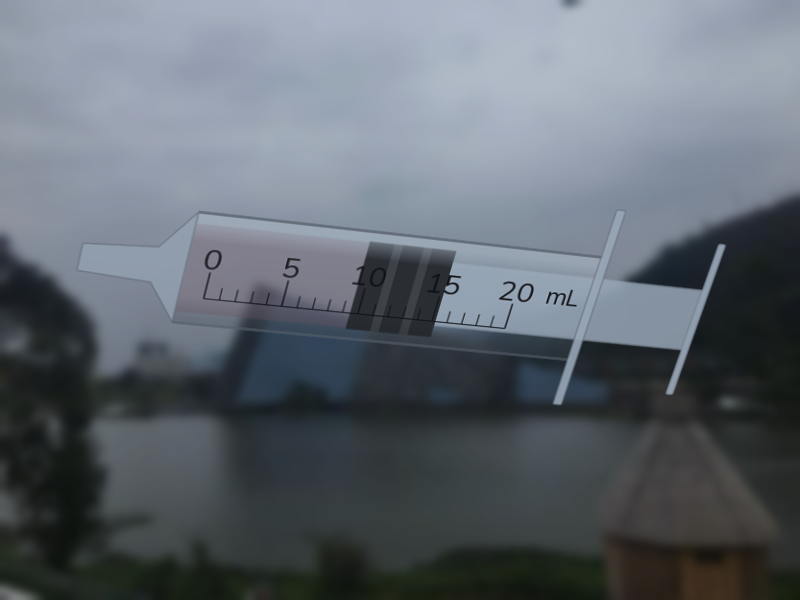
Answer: 9.5 mL
